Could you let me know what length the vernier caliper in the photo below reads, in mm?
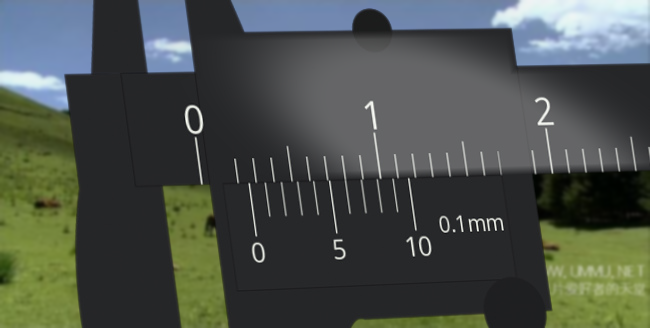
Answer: 2.6 mm
